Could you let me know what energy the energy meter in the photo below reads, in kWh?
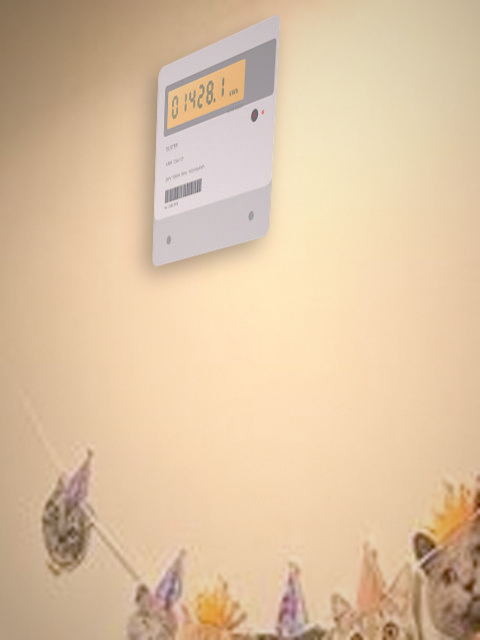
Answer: 1428.1 kWh
